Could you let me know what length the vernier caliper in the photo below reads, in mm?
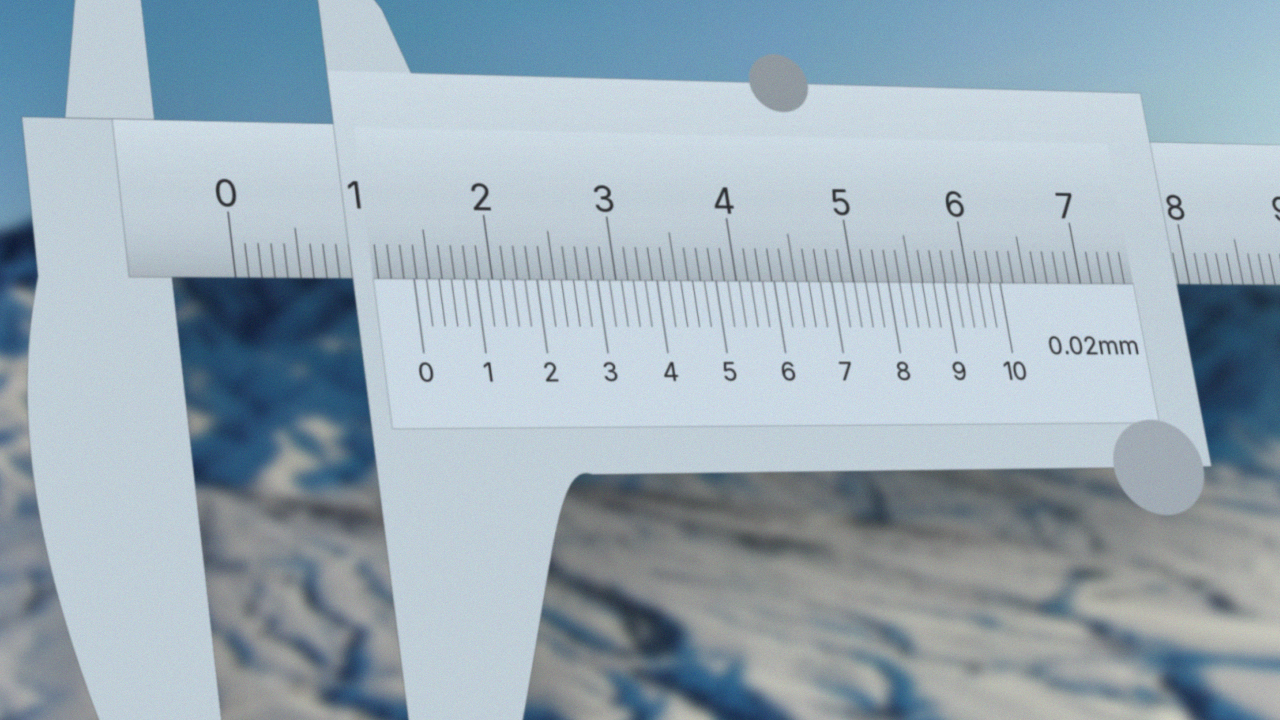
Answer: 13.8 mm
